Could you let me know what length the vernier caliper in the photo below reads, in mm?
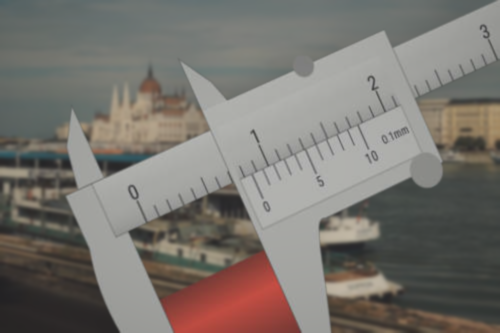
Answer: 8.6 mm
